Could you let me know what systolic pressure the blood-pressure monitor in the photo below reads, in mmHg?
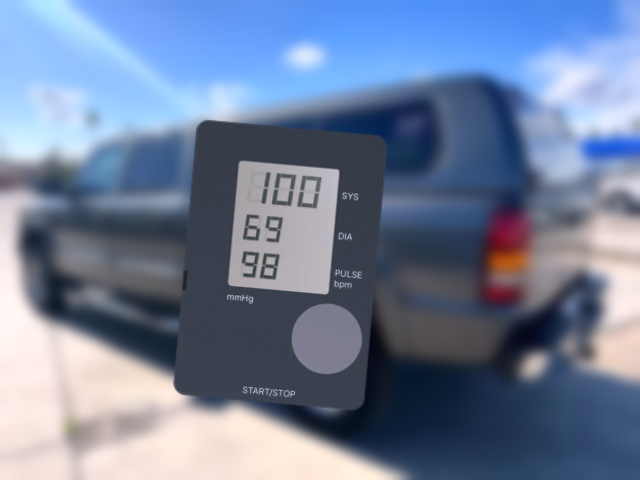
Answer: 100 mmHg
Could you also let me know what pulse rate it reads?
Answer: 98 bpm
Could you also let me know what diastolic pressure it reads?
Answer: 69 mmHg
